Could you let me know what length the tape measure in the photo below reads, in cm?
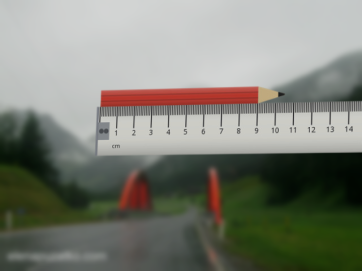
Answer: 10.5 cm
